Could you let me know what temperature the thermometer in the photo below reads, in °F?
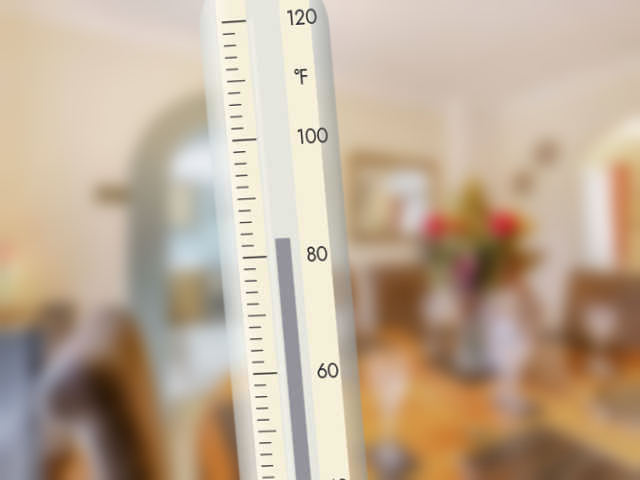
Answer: 83 °F
